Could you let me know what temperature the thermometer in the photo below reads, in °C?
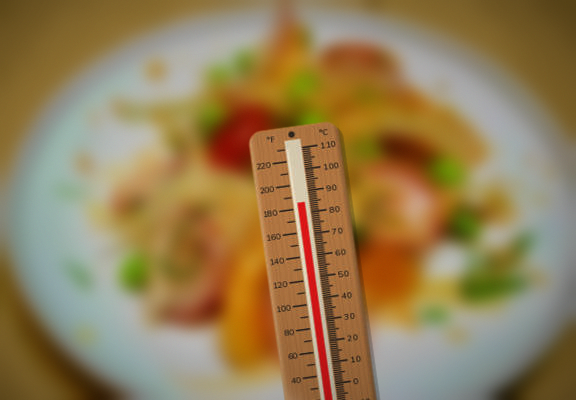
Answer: 85 °C
